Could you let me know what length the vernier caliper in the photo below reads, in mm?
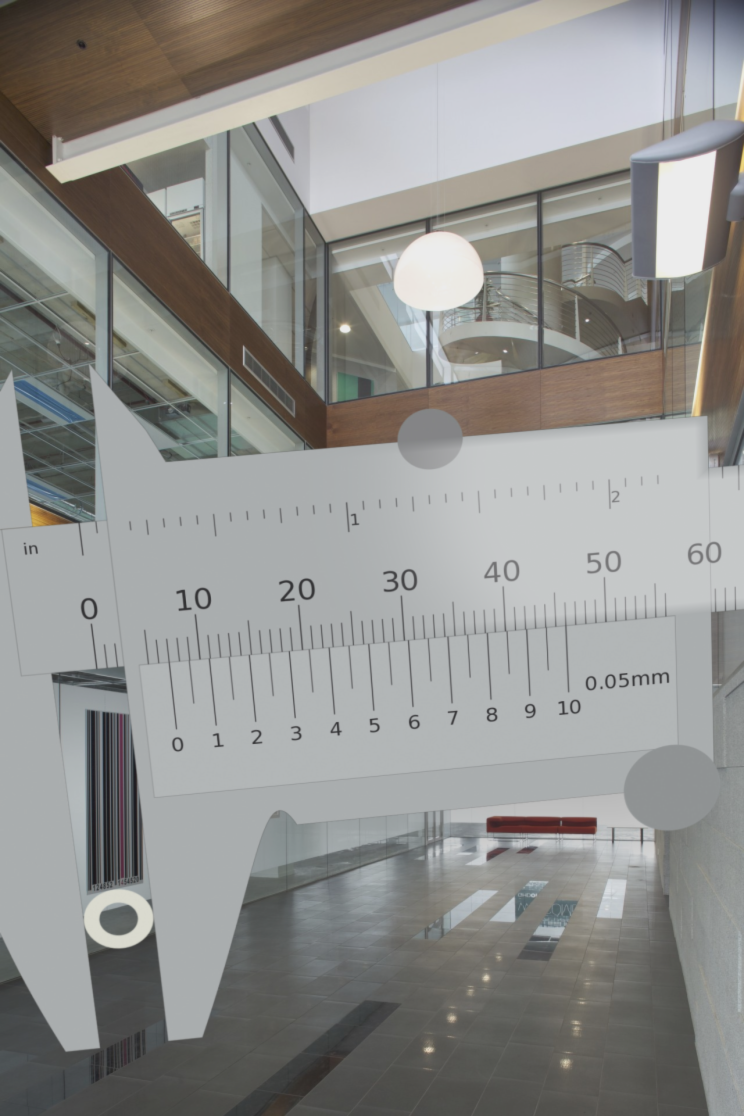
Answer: 7.0 mm
